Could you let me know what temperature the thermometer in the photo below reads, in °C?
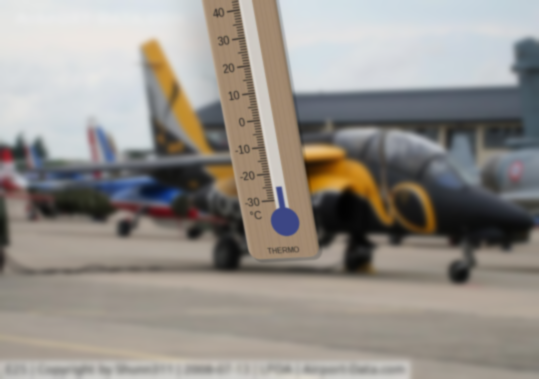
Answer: -25 °C
